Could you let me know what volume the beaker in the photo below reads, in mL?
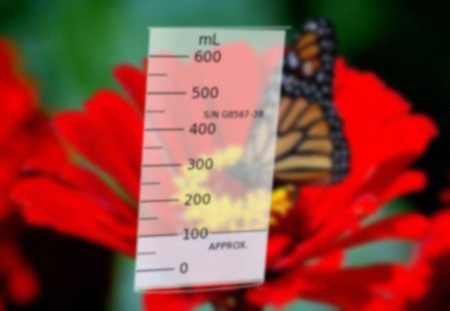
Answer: 100 mL
